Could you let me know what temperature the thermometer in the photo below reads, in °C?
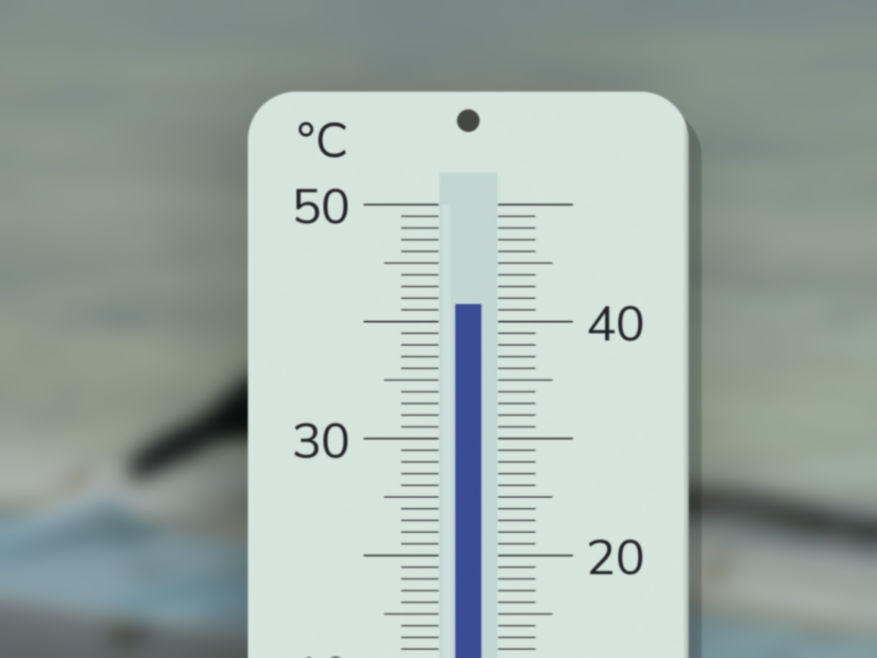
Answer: 41.5 °C
